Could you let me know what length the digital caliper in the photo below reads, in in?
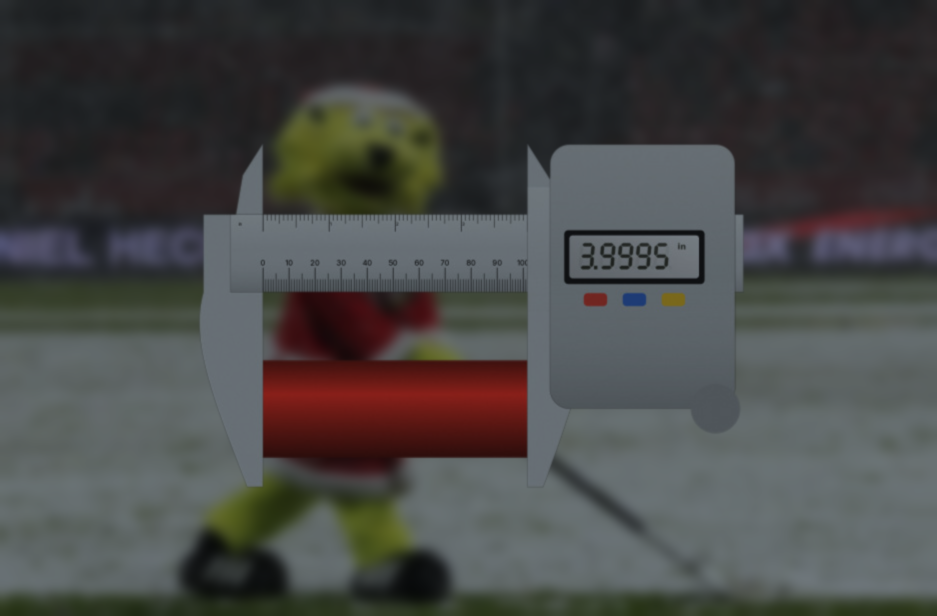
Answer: 3.9995 in
